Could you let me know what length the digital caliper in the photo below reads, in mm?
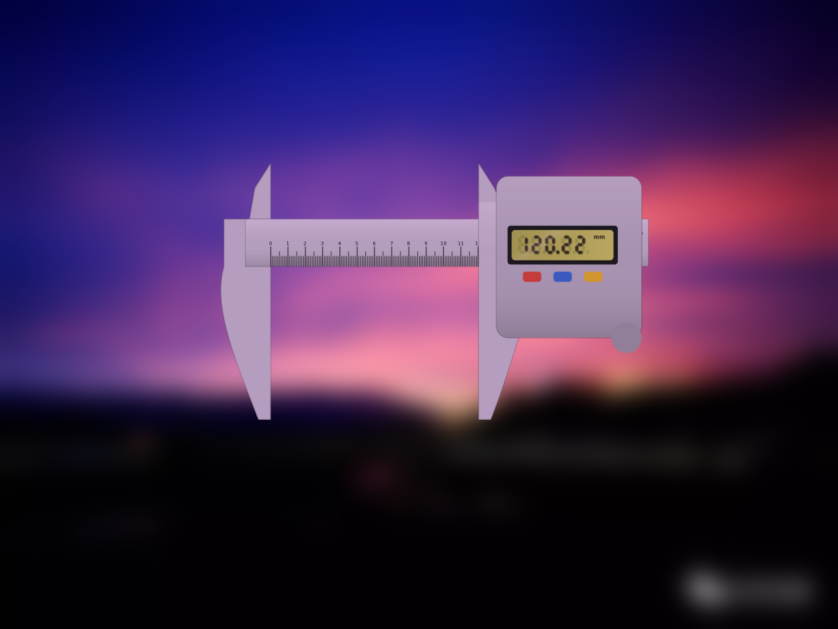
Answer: 120.22 mm
